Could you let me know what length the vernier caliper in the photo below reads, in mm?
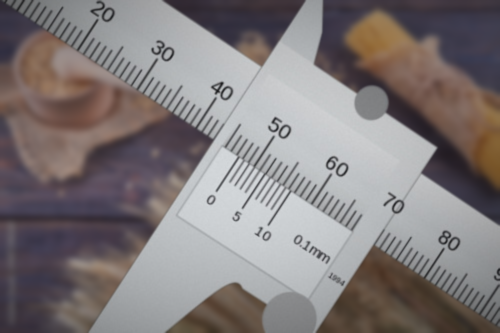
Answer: 47.4 mm
